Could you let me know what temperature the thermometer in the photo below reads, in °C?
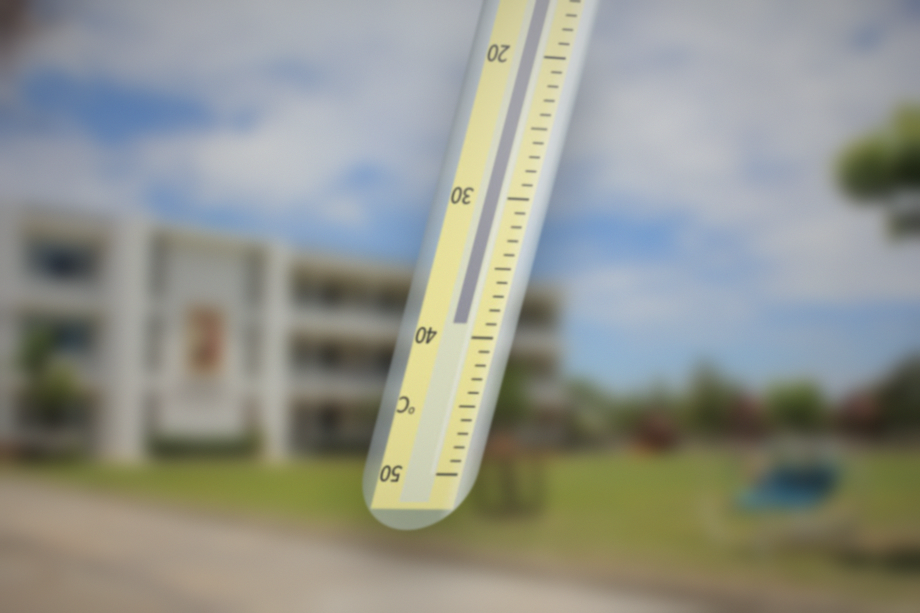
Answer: 39 °C
